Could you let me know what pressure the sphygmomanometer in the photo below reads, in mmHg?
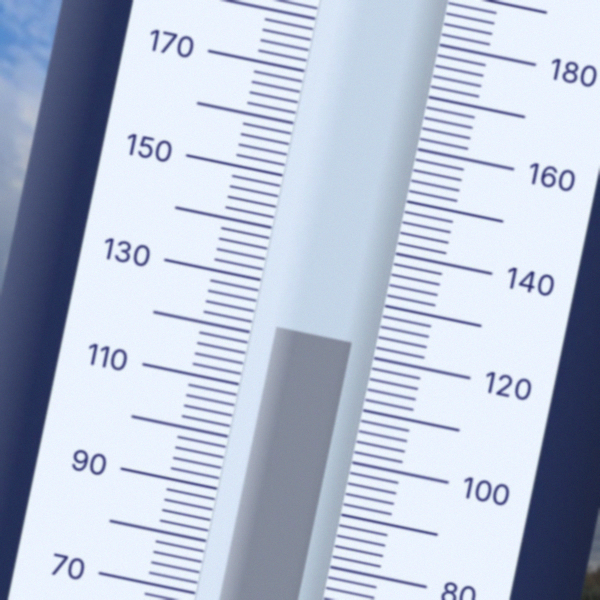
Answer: 122 mmHg
